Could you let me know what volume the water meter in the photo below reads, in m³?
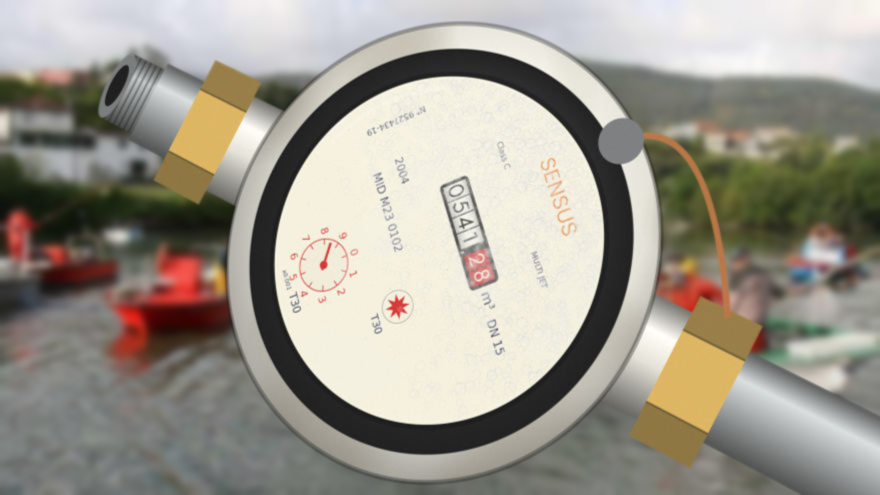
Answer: 541.288 m³
